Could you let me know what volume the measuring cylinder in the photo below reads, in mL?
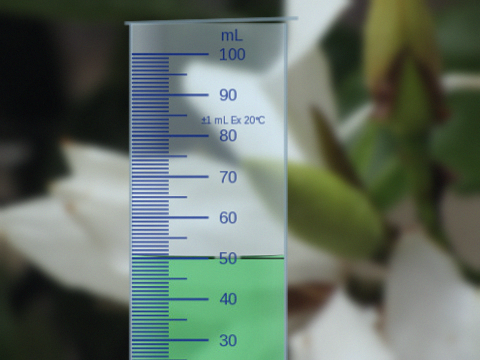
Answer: 50 mL
